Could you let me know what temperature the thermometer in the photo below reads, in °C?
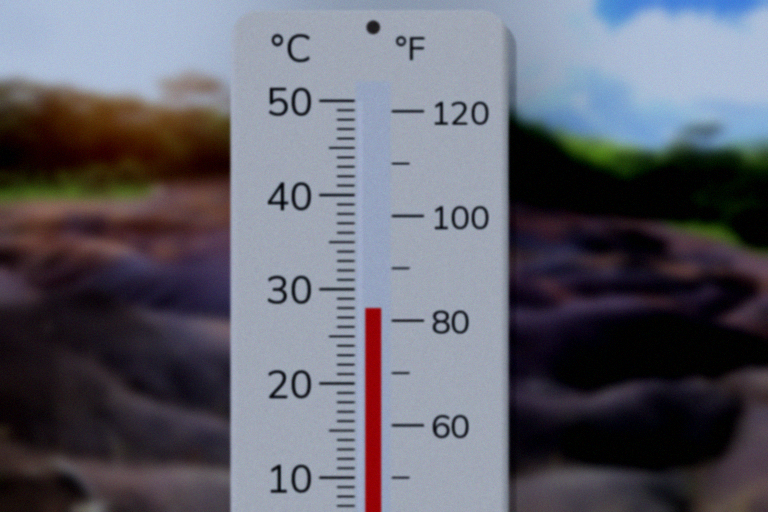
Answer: 28 °C
